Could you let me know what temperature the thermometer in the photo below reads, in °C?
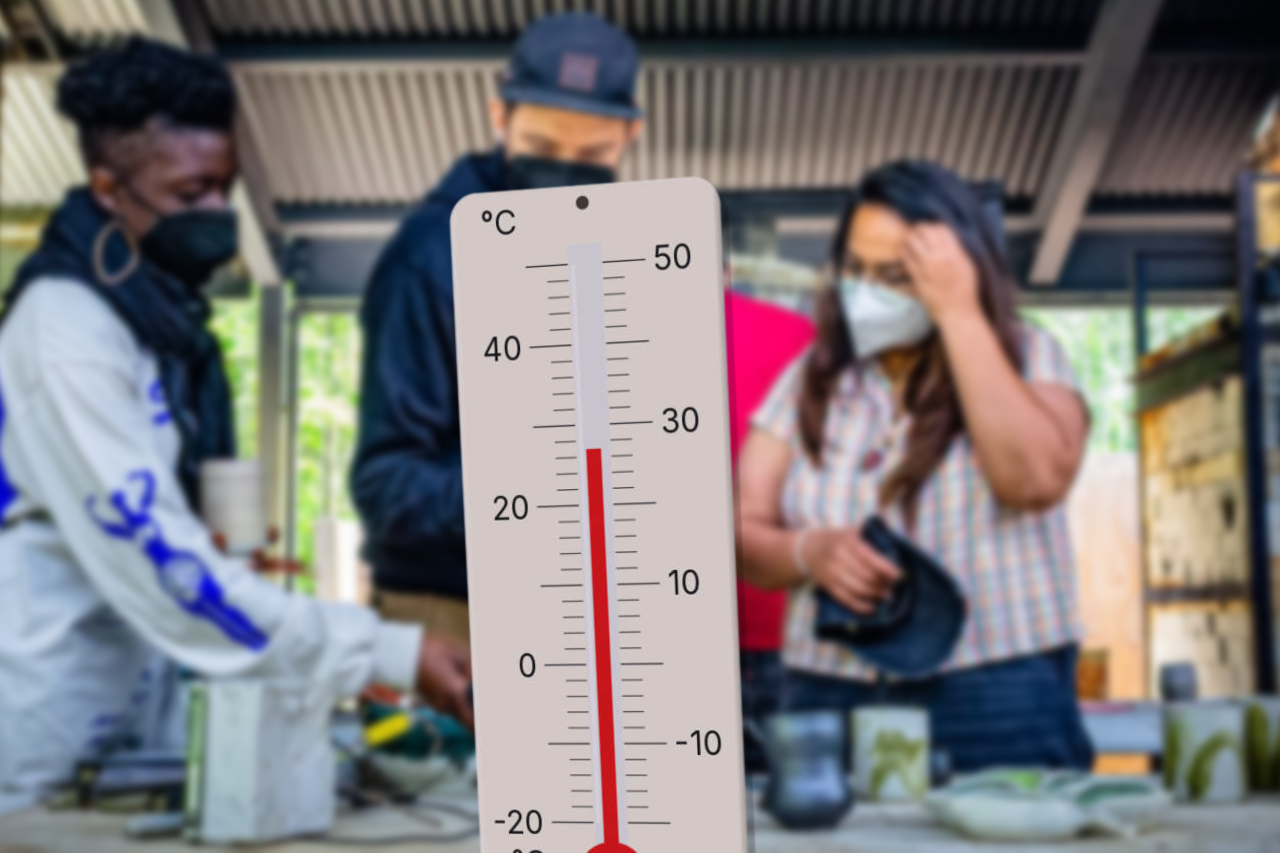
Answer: 27 °C
